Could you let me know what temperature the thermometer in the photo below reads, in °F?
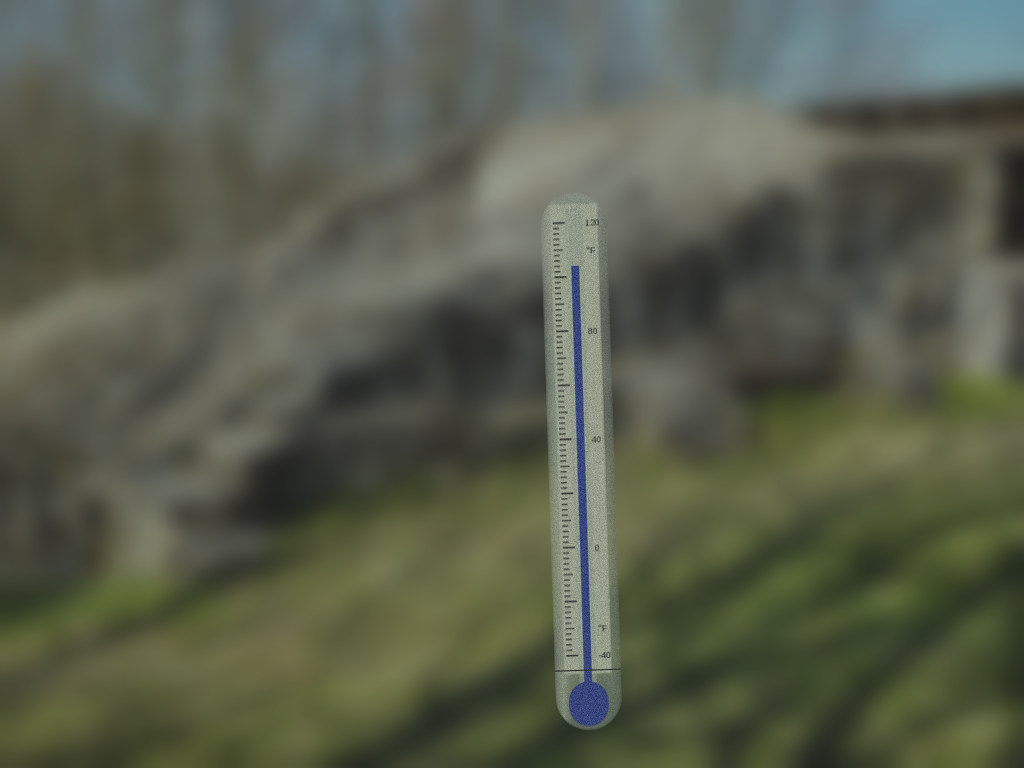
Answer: 104 °F
